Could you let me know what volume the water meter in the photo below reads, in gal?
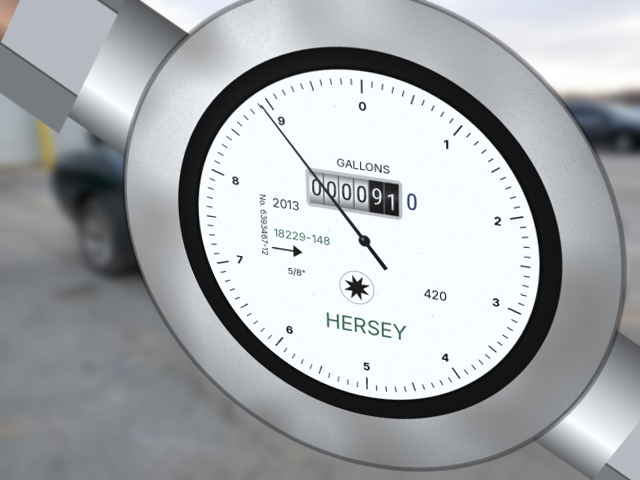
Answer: 908.9 gal
